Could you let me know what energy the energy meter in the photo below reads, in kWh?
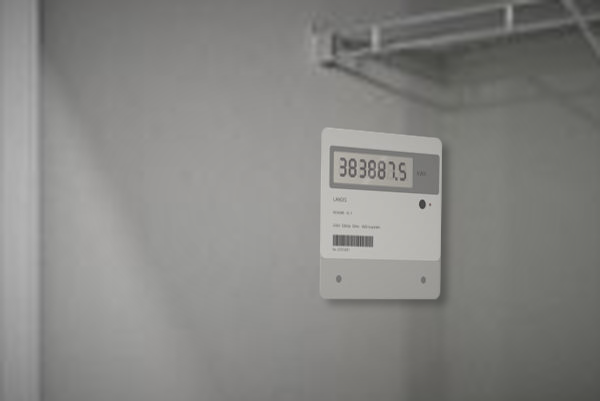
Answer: 383887.5 kWh
